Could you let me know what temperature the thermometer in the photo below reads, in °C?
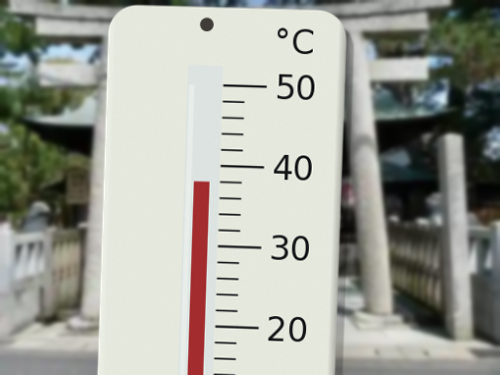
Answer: 38 °C
